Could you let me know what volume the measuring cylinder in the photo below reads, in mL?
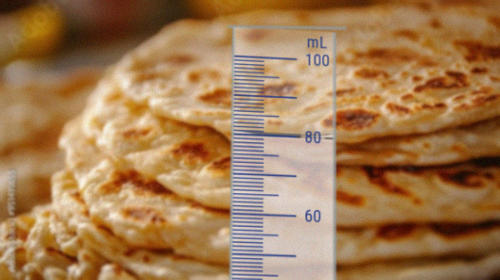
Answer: 80 mL
